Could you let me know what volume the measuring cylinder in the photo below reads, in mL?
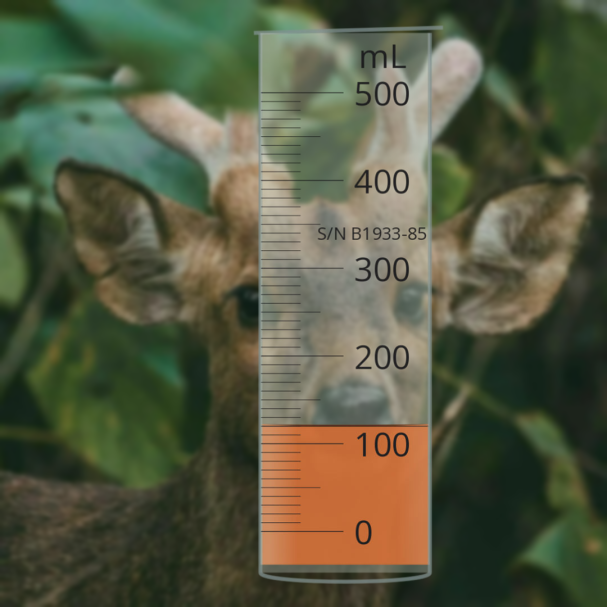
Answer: 120 mL
